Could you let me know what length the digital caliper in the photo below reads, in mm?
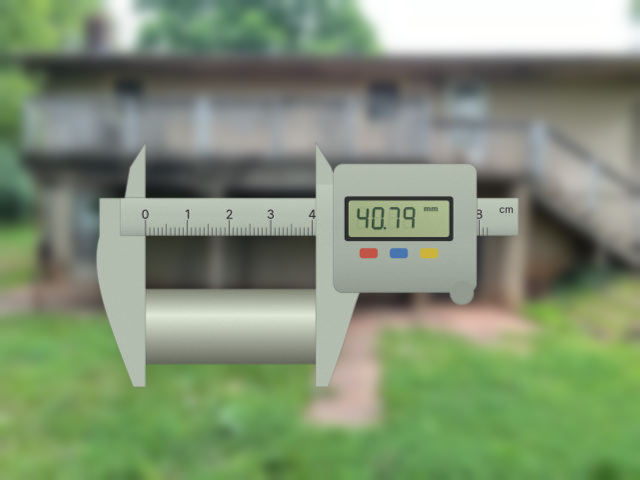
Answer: 40.79 mm
